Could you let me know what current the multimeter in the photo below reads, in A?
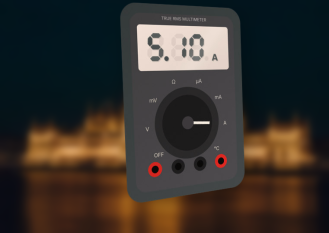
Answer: 5.10 A
